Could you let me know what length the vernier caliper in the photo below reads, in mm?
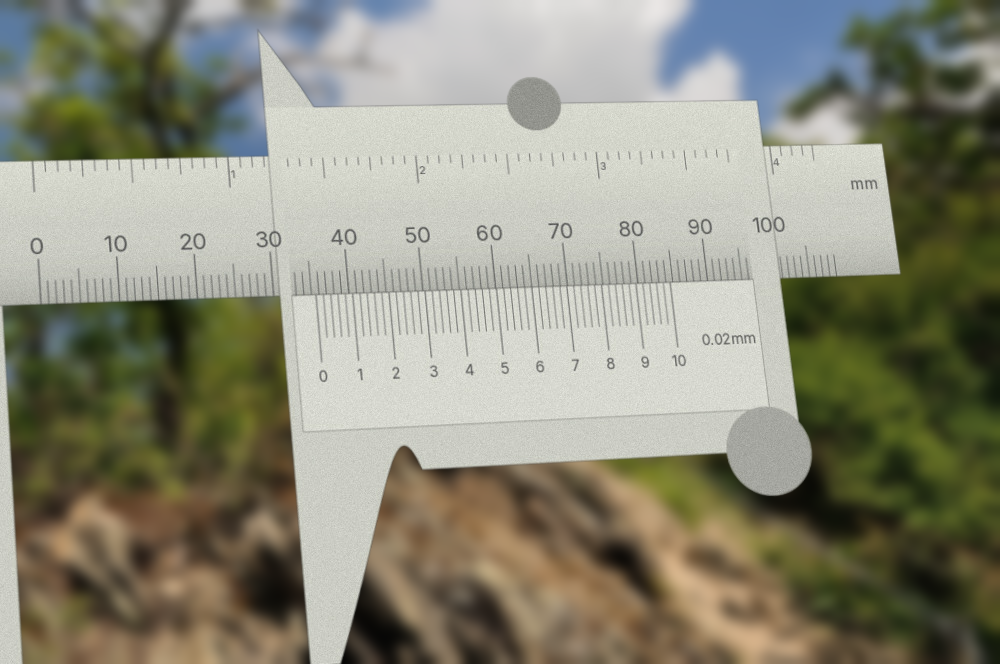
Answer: 35.6 mm
